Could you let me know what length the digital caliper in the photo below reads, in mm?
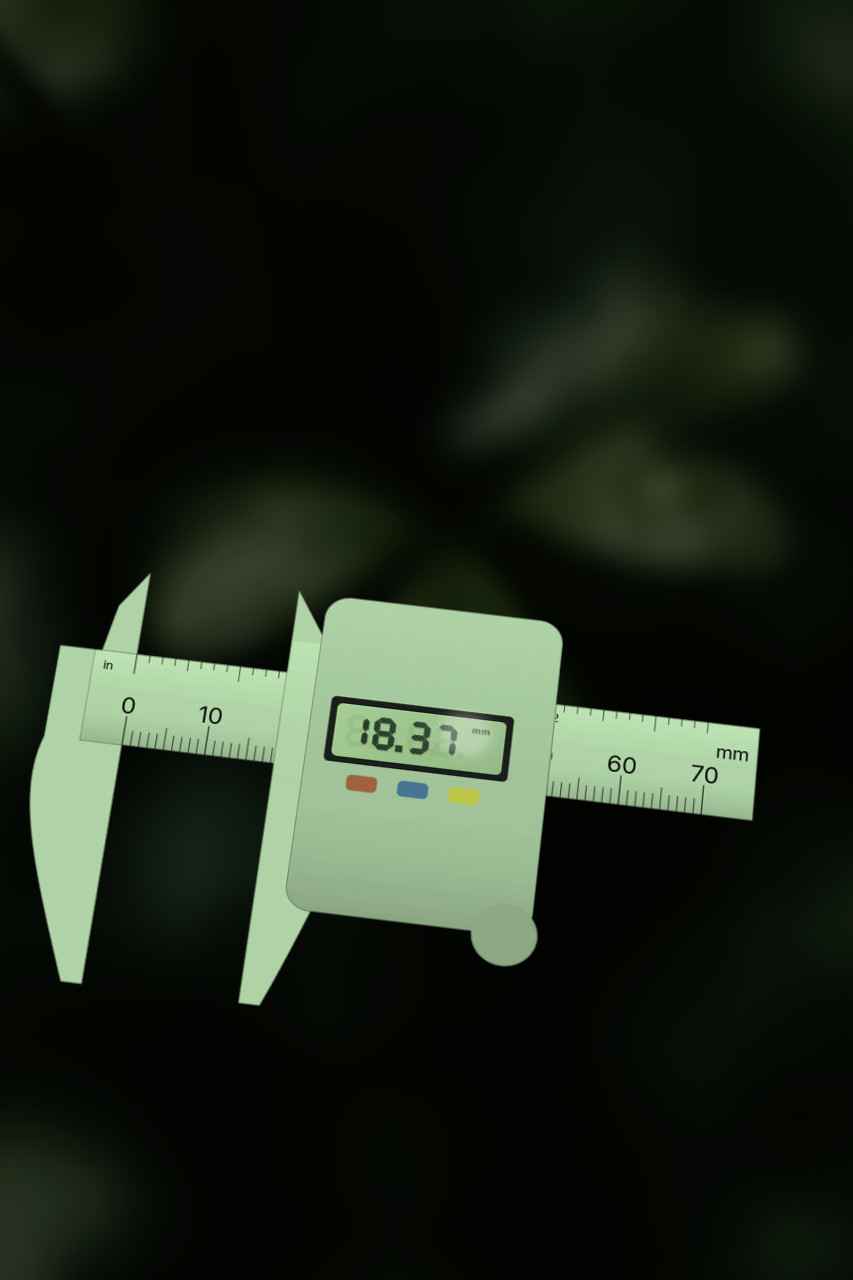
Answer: 18.37 mm
